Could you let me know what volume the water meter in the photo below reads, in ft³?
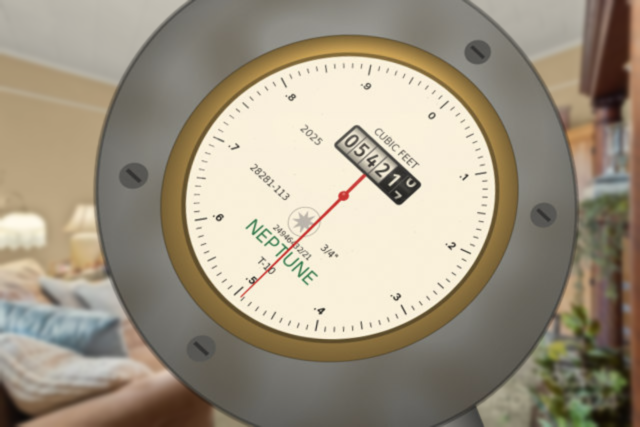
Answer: 54216.49 ft³
